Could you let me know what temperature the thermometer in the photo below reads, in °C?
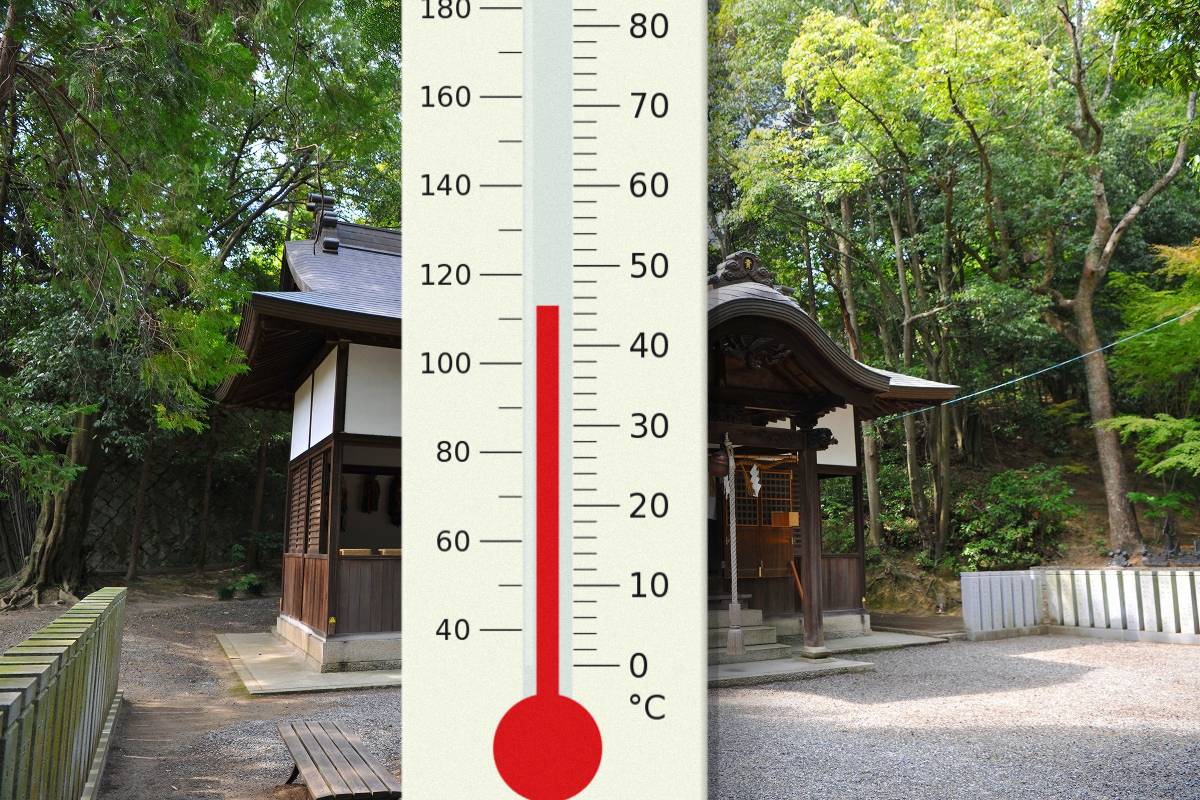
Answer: 45 °C
